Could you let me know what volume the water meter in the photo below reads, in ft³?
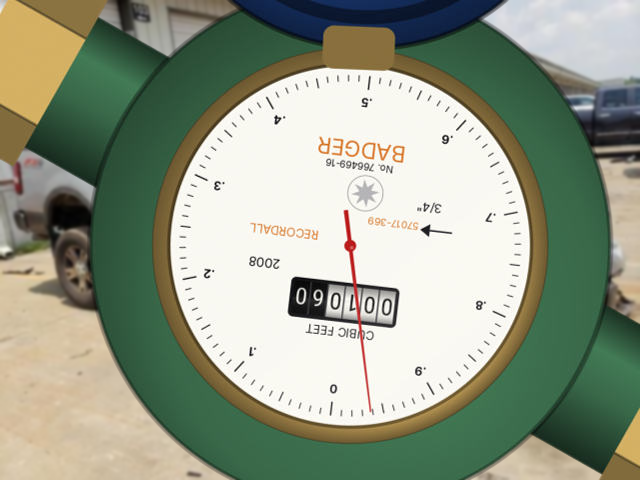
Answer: 1059.96 ft³
